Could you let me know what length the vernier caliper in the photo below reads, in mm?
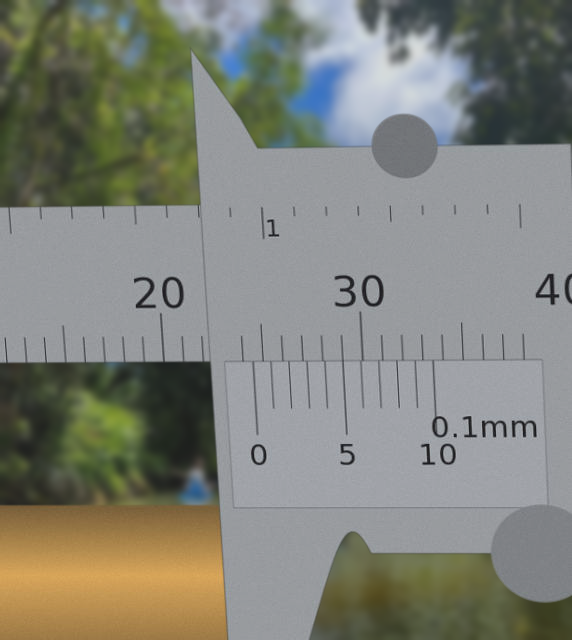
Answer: 24.5 mm
